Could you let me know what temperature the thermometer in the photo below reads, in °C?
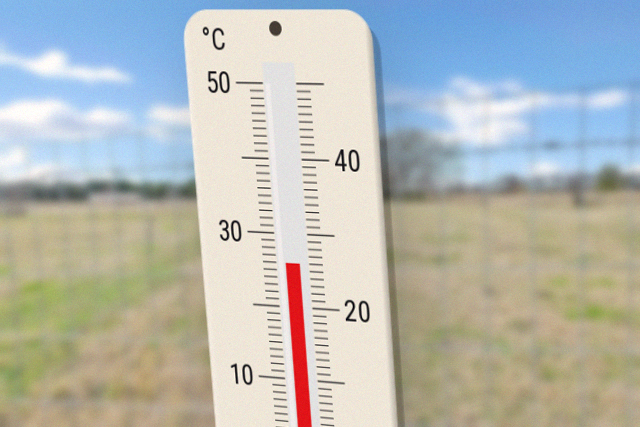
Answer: 26 °C
